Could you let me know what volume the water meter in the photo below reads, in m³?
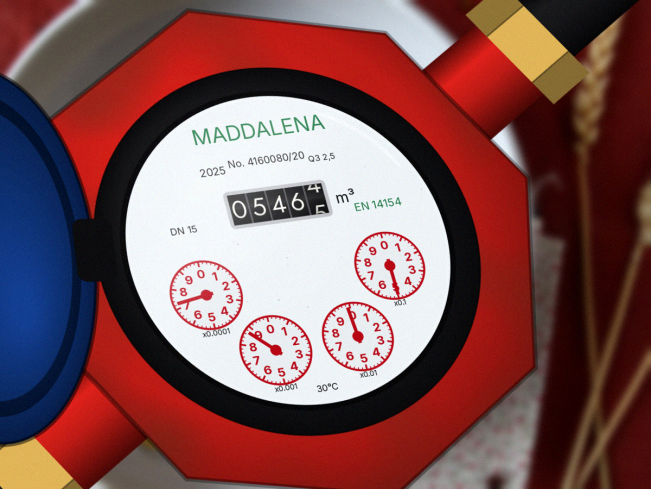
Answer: 5464.4987 m³
